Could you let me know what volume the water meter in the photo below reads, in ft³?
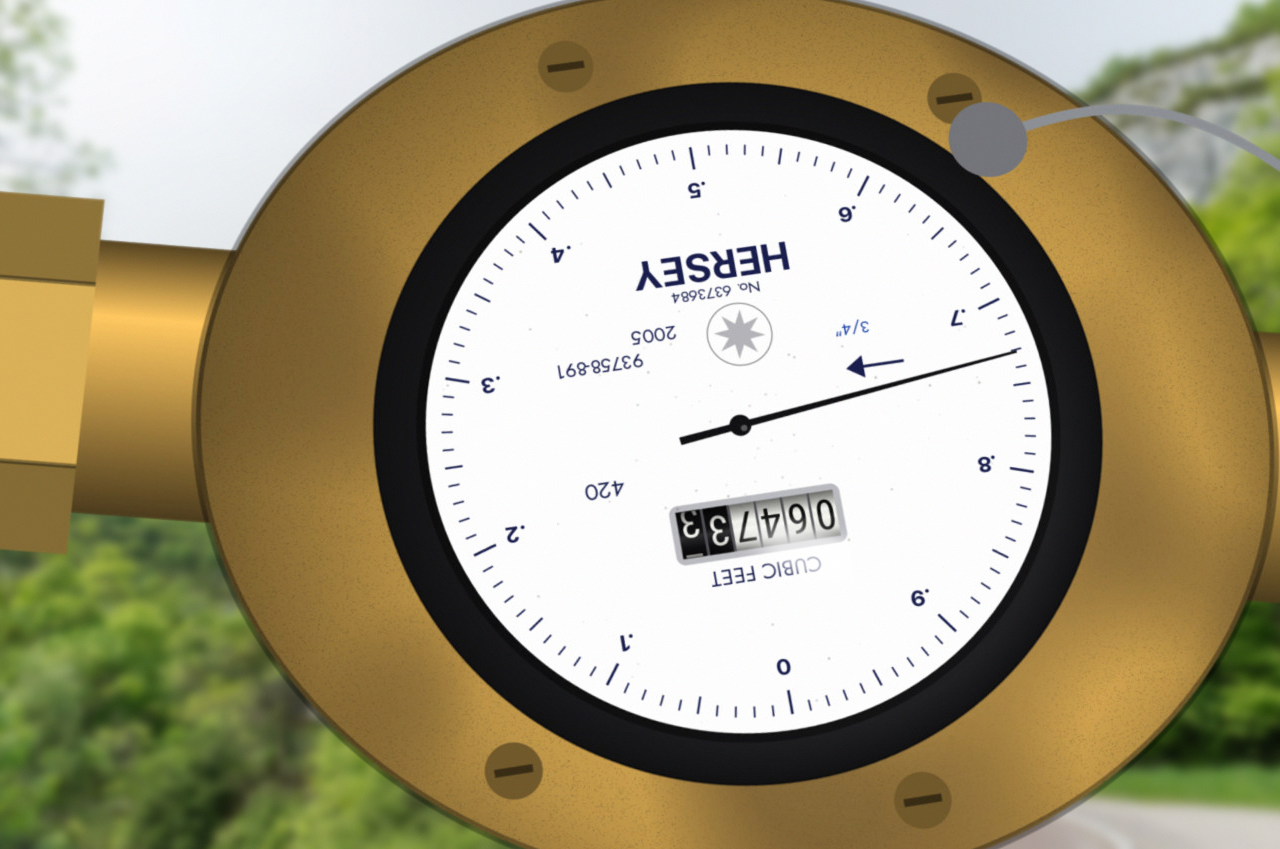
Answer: 64732.73 ft³
